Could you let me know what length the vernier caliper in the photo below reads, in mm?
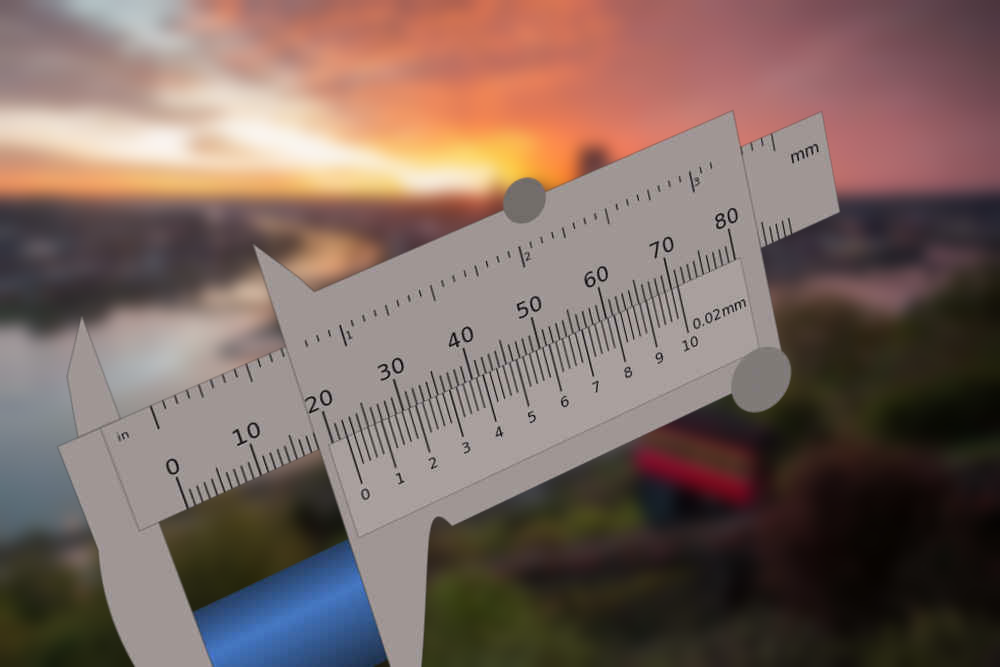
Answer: 22.0 mm
